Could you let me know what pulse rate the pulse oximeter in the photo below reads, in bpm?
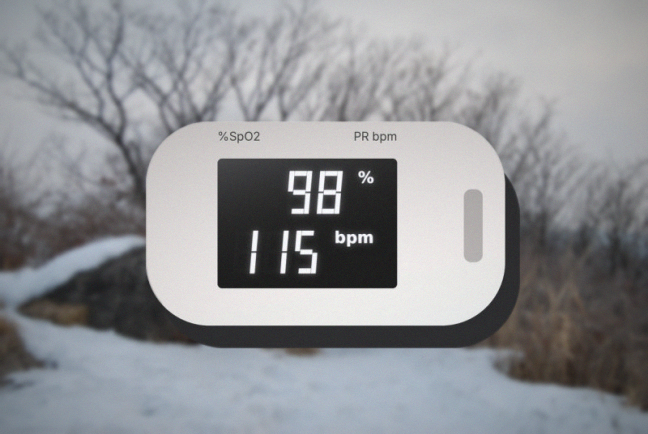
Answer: 115 bpm
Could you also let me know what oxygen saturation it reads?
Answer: 98 %
